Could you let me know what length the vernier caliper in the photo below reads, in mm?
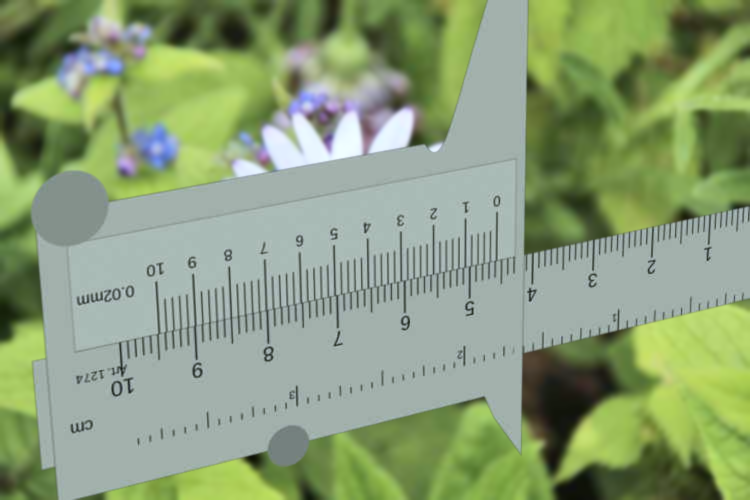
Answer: 45.8 mm
